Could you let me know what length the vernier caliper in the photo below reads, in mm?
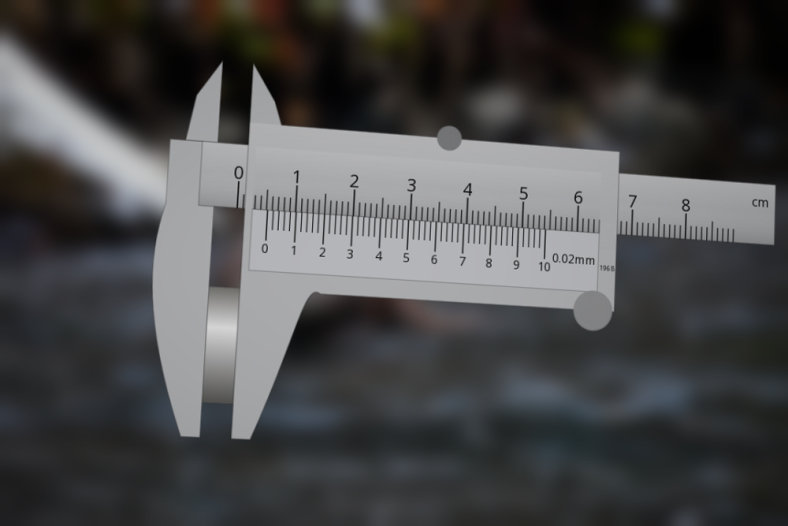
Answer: 5.2 mm
